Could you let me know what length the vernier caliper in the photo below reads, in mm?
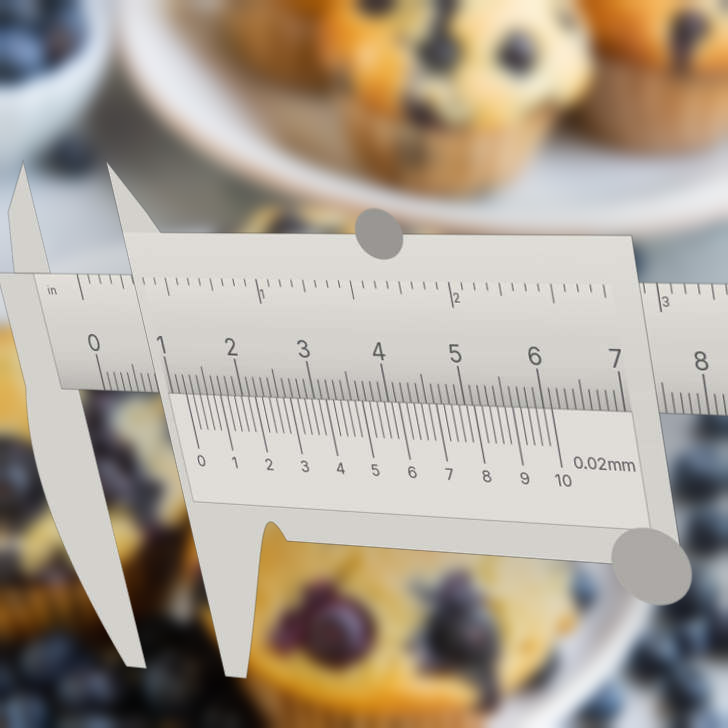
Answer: 12.0 mm
